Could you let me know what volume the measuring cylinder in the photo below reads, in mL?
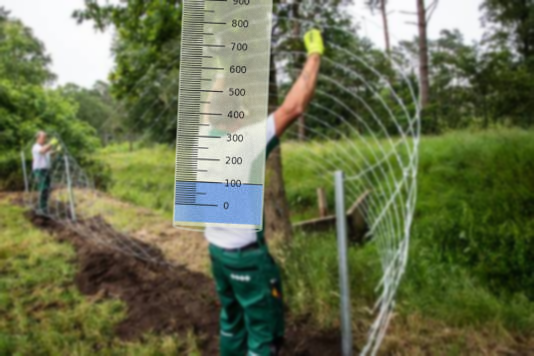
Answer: 100 mL
